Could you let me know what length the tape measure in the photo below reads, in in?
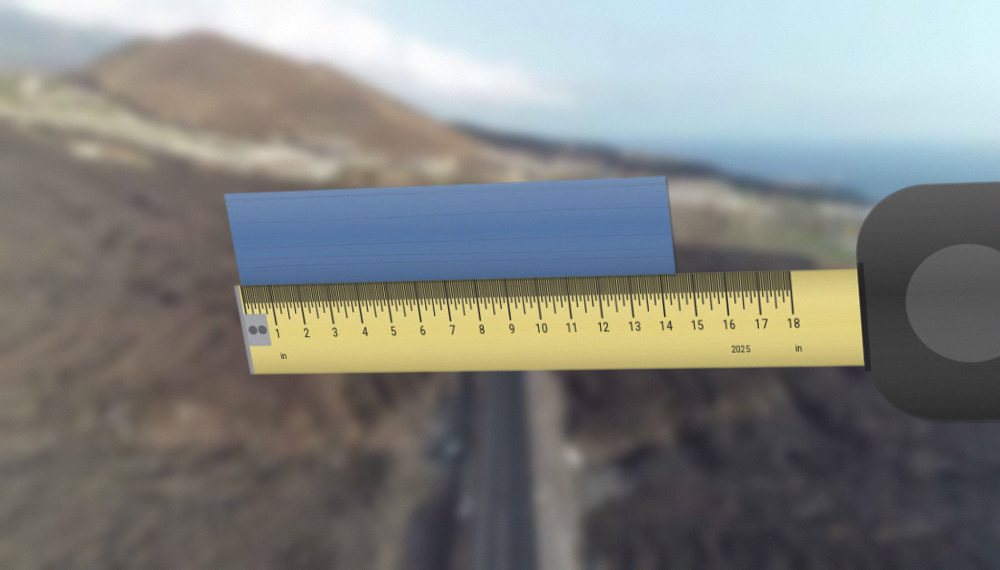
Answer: 14.5 in
